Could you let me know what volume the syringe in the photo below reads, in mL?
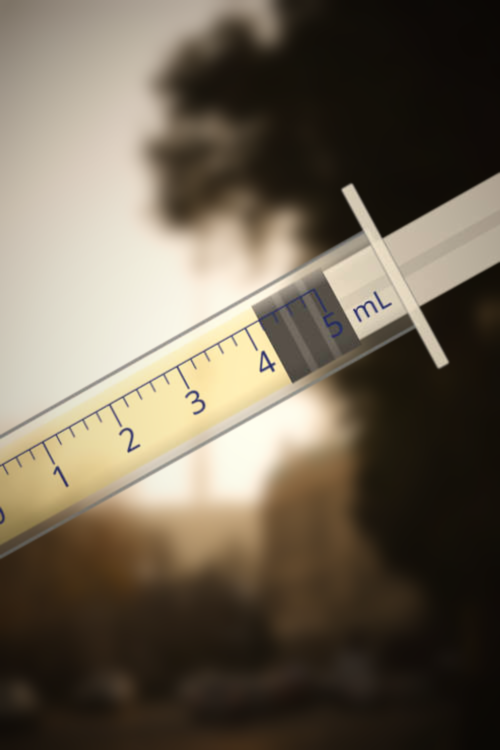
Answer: 4.2 mL
